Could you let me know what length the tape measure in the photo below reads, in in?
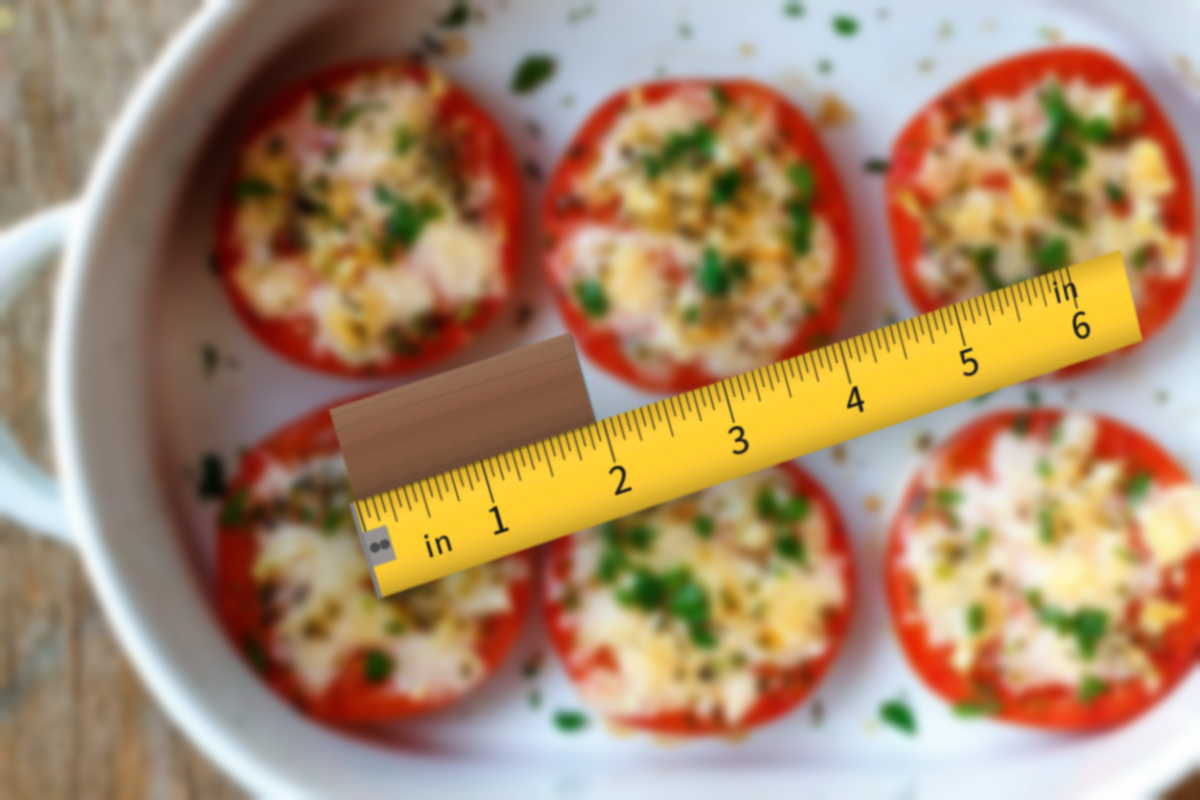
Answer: 1.9375 in
